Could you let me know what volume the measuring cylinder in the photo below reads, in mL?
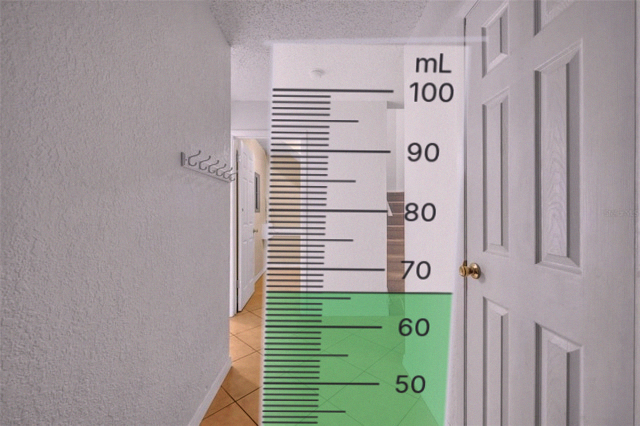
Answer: 66 mL
